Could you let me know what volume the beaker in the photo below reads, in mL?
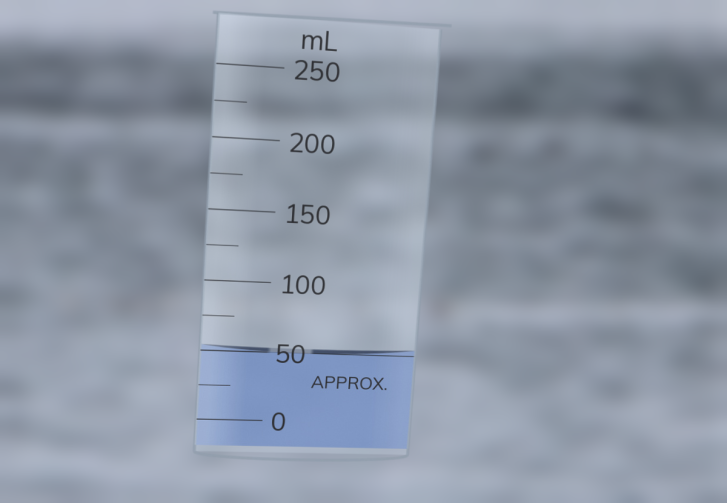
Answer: 50 mL
